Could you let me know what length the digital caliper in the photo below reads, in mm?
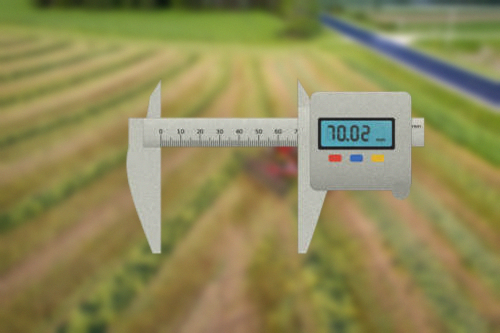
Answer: 70.02 mm
